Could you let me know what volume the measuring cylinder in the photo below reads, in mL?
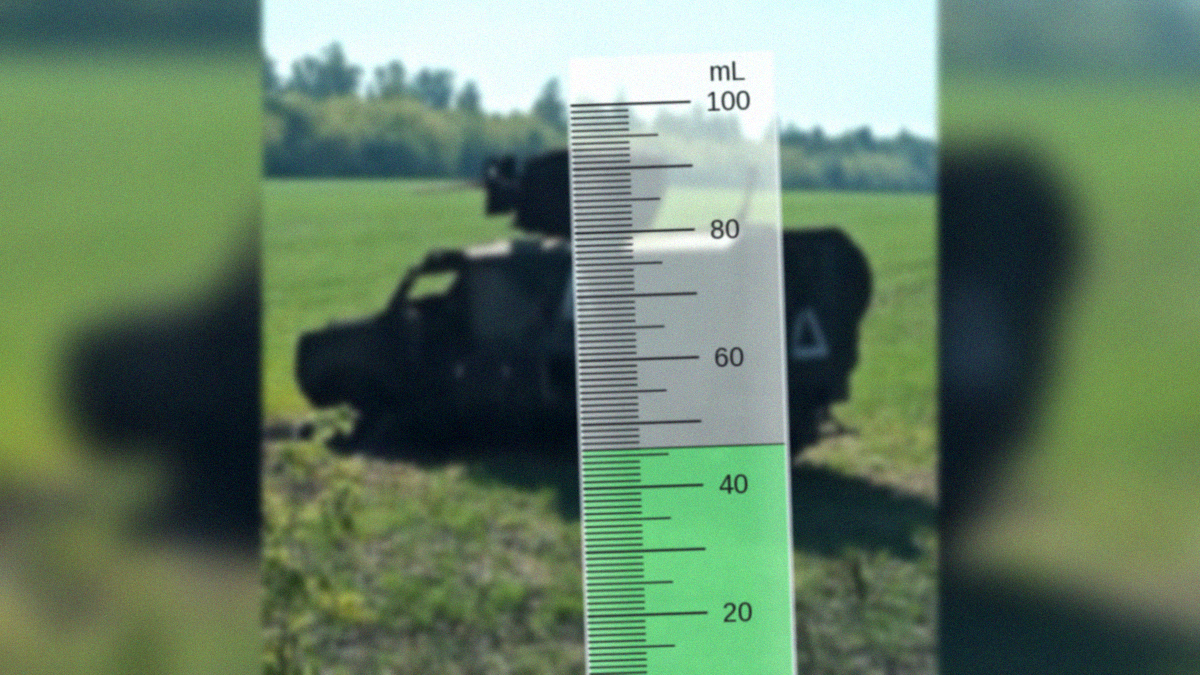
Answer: 46 mL
